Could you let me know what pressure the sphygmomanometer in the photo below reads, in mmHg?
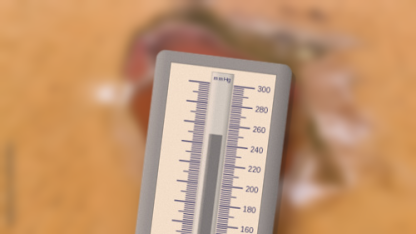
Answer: 250 mmHg
